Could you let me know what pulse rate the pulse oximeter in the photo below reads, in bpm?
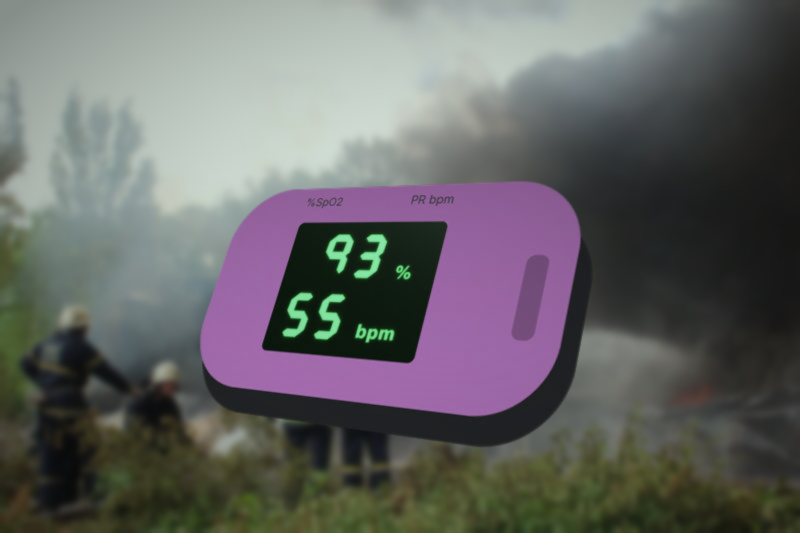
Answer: 55 bpm
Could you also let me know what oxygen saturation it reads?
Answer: 93 %
